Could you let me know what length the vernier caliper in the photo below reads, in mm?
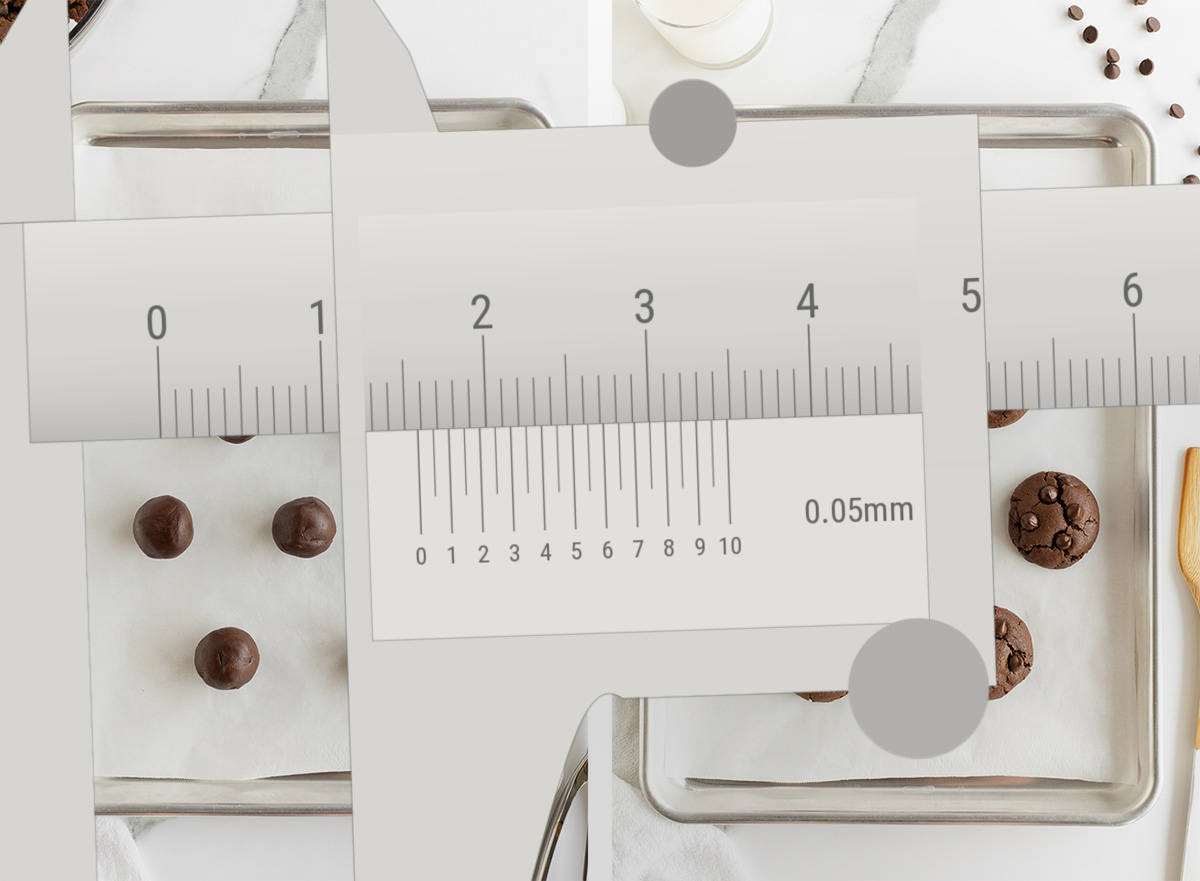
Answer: 15.8 mm
